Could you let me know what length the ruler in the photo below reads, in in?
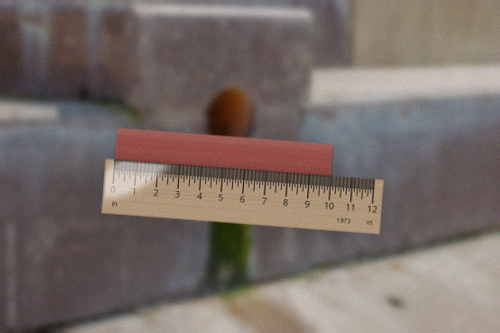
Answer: 10 in
